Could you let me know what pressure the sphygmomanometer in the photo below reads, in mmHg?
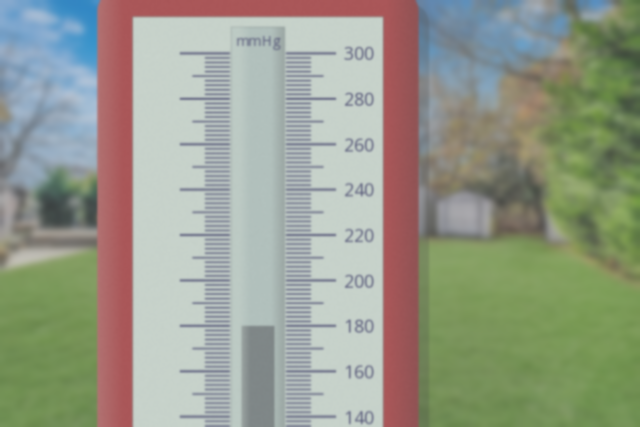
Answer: 180 mmHg
